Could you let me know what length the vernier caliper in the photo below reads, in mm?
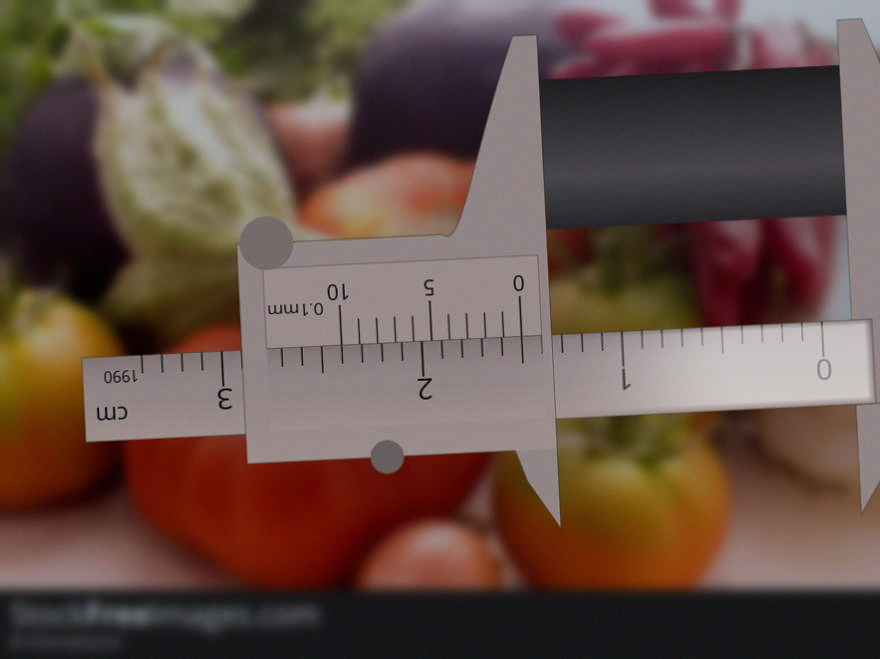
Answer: 15.0 mm
